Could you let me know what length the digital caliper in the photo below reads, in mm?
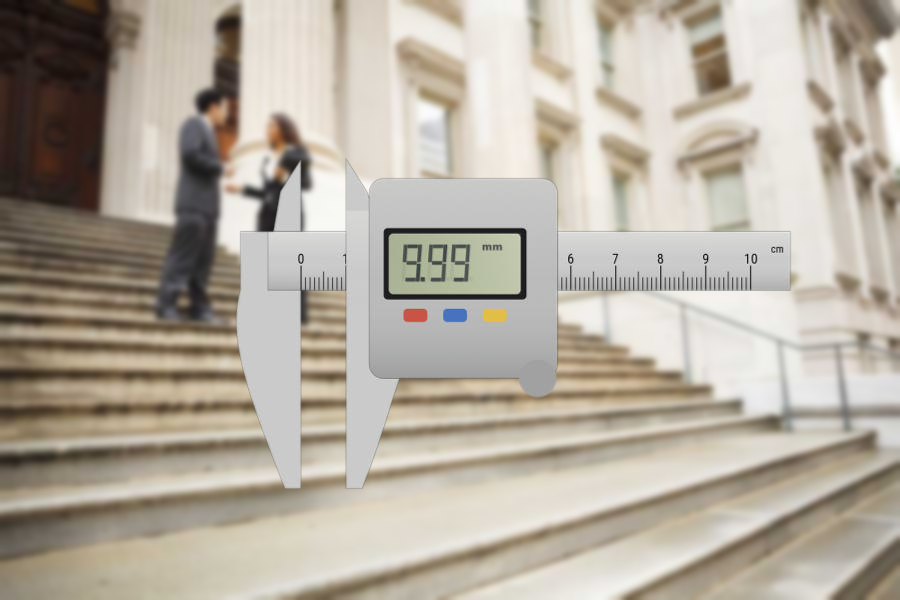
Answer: 9.99 mm
